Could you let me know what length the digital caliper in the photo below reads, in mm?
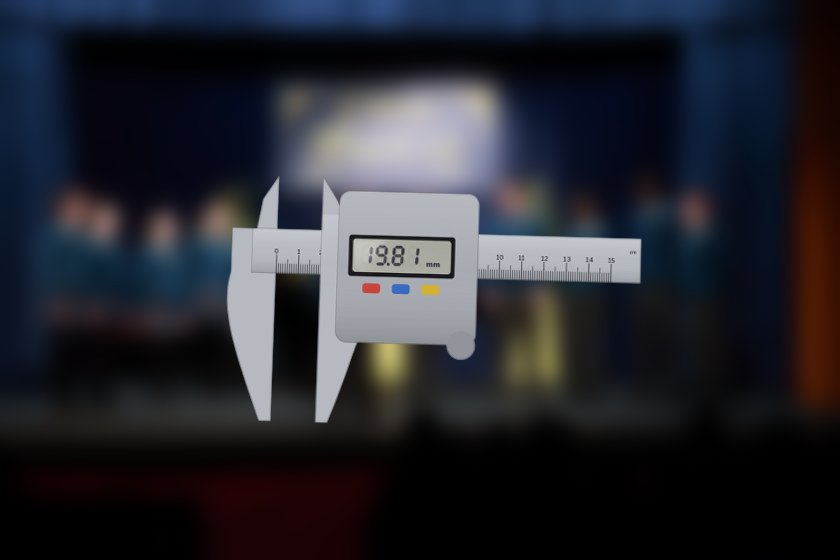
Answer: 19.81 mm
